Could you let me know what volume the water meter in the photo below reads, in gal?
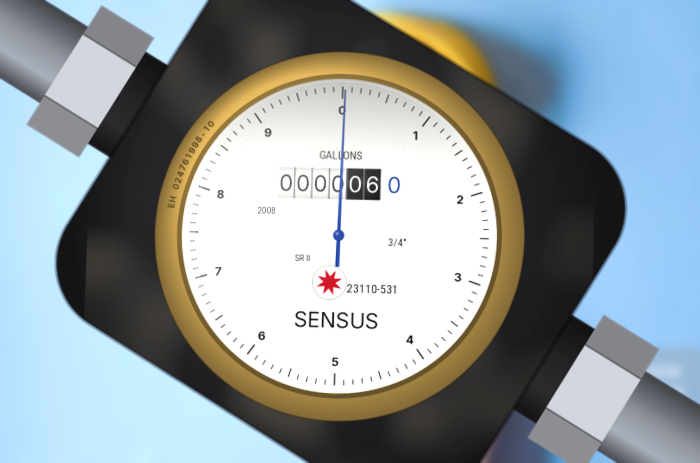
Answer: 60.0 gal
